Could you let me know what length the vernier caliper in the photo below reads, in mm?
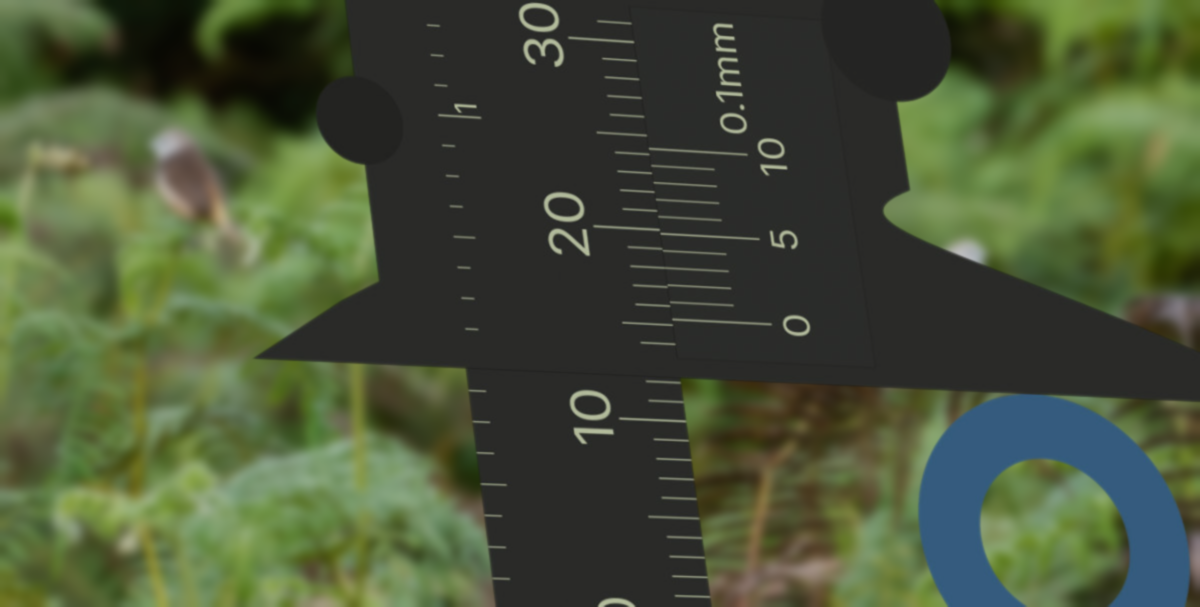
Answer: 15.3 mm
